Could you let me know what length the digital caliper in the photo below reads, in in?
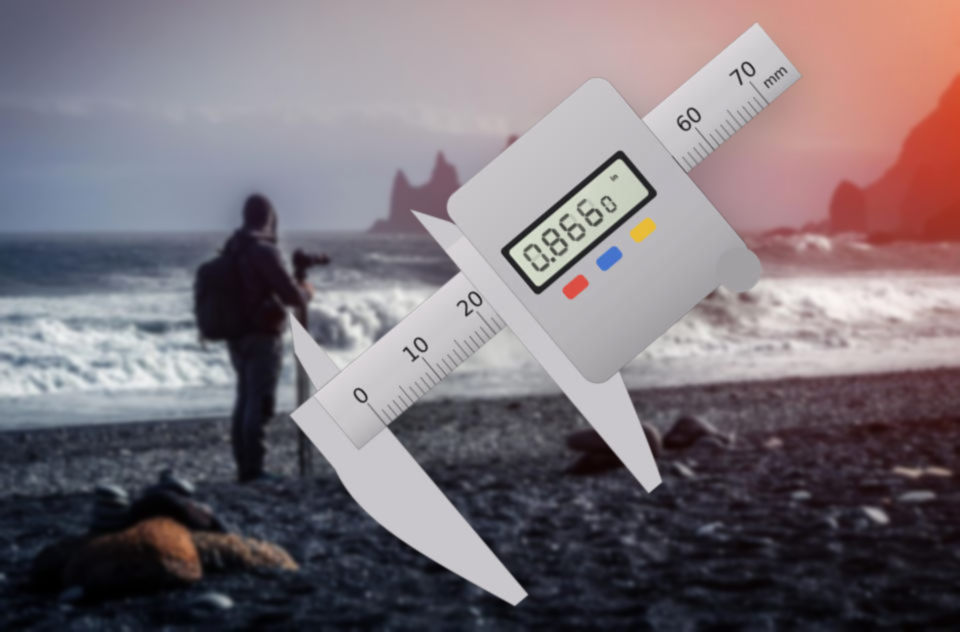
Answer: 0.8660 in
